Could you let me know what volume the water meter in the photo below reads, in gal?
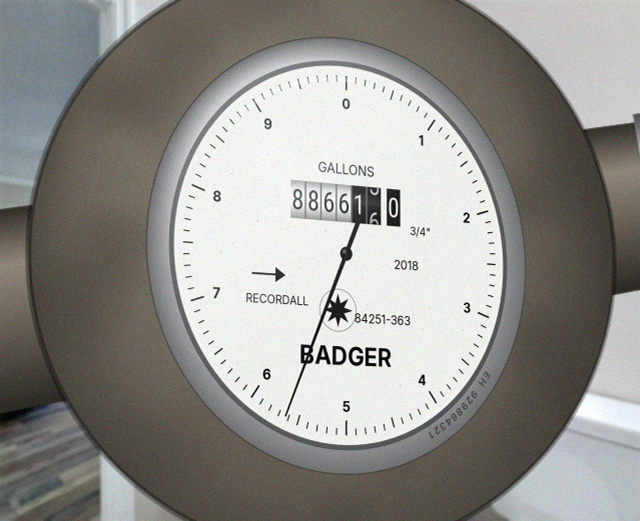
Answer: 8866155.6 gal
